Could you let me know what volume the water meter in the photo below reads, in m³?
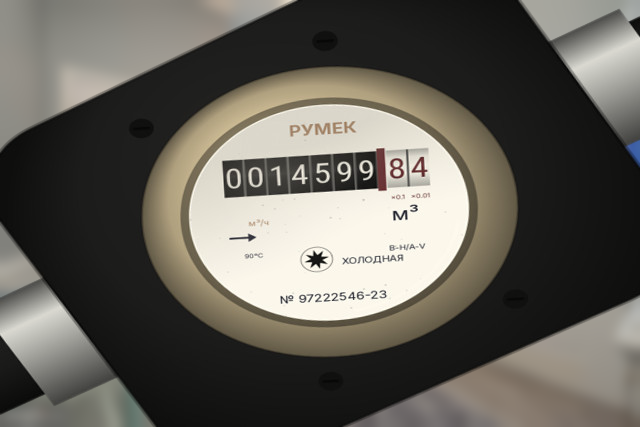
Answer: 14599.84 m³
